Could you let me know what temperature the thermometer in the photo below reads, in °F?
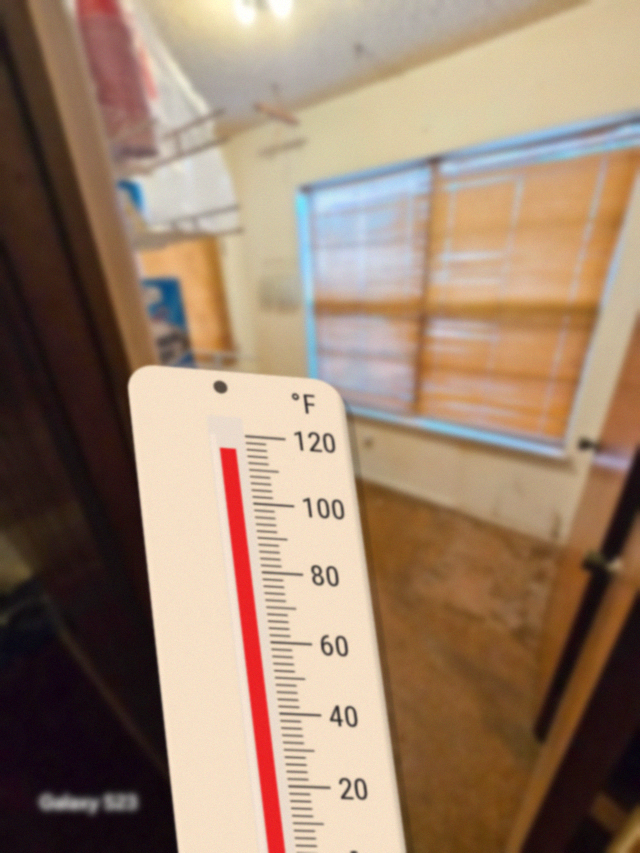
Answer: 116 °F
